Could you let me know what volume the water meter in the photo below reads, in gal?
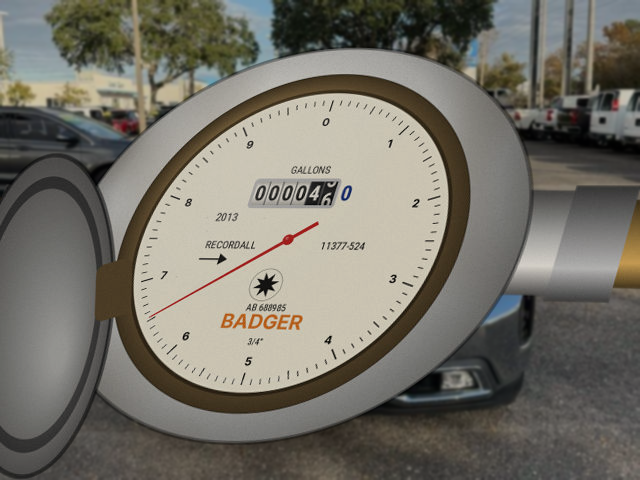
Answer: 456.5 gal
